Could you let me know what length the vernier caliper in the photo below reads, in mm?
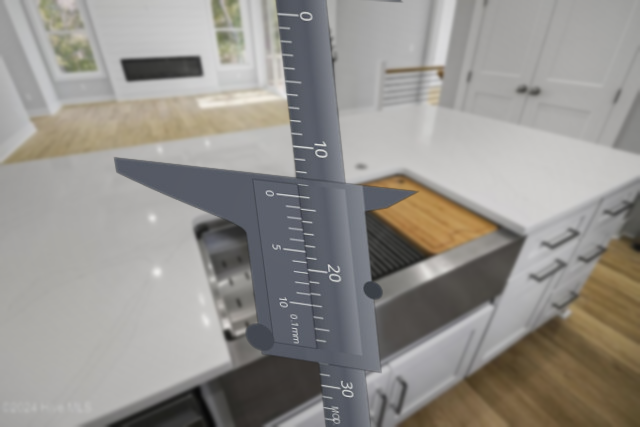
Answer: 14.0 mm
